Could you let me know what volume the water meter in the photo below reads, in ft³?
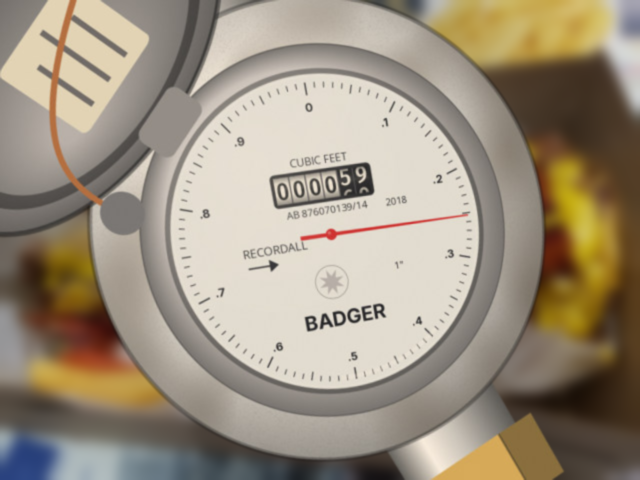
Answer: 59.25 ft³
